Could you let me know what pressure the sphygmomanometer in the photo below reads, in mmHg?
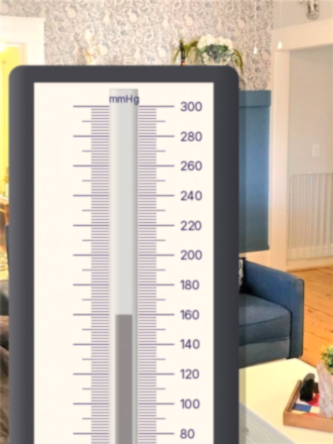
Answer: 160 mmHg
